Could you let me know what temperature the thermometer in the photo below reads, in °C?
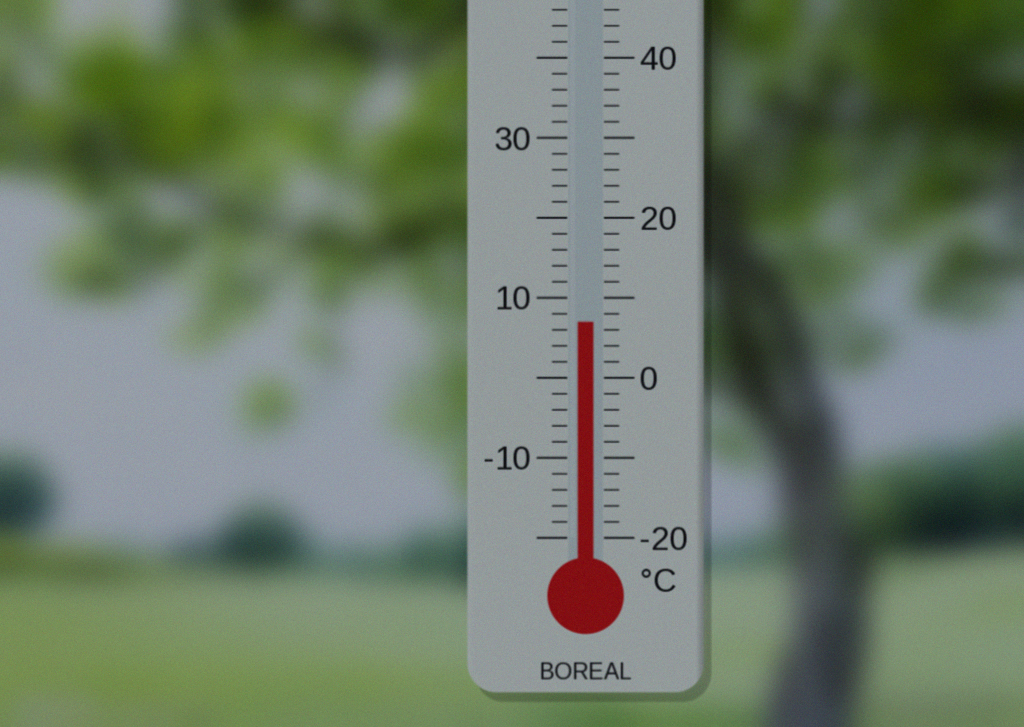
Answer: 7 °C
